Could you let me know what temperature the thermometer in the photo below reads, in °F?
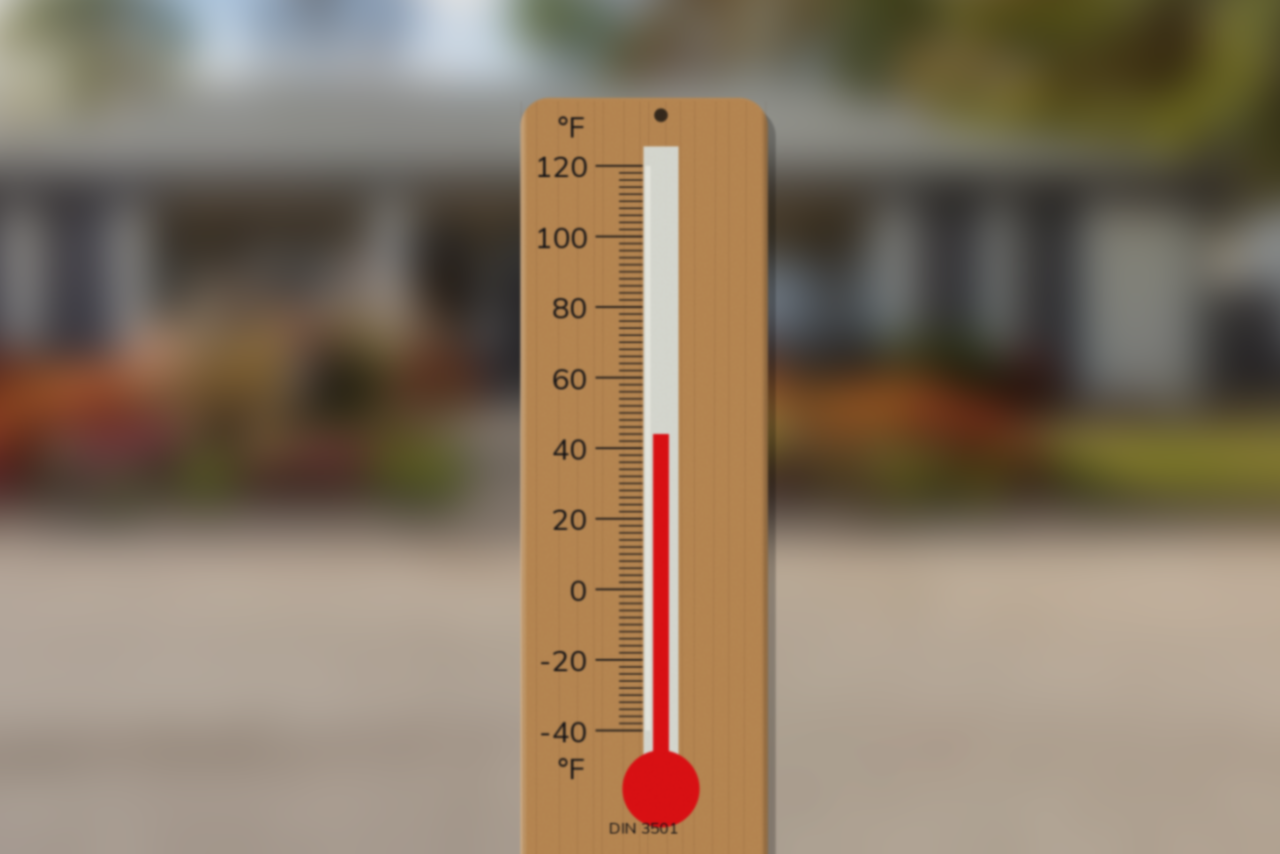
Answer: 44 °F
